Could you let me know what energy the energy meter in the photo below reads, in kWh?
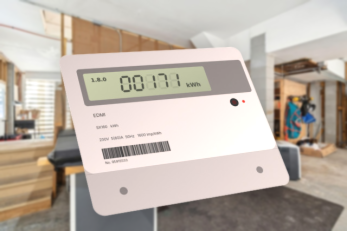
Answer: 171 kWh
